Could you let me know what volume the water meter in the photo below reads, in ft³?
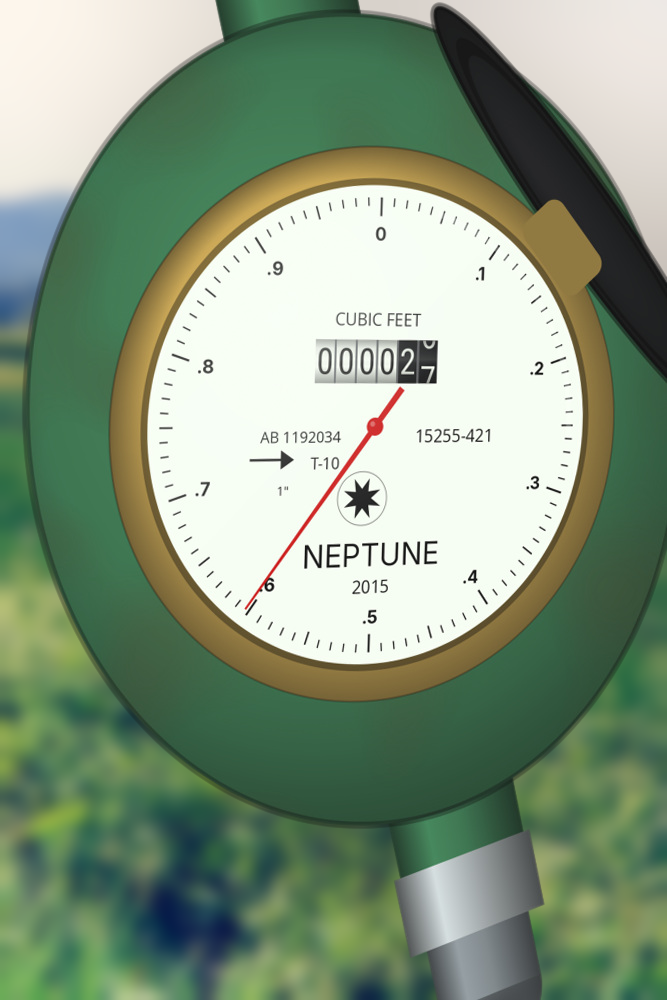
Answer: 26.60 ft³
